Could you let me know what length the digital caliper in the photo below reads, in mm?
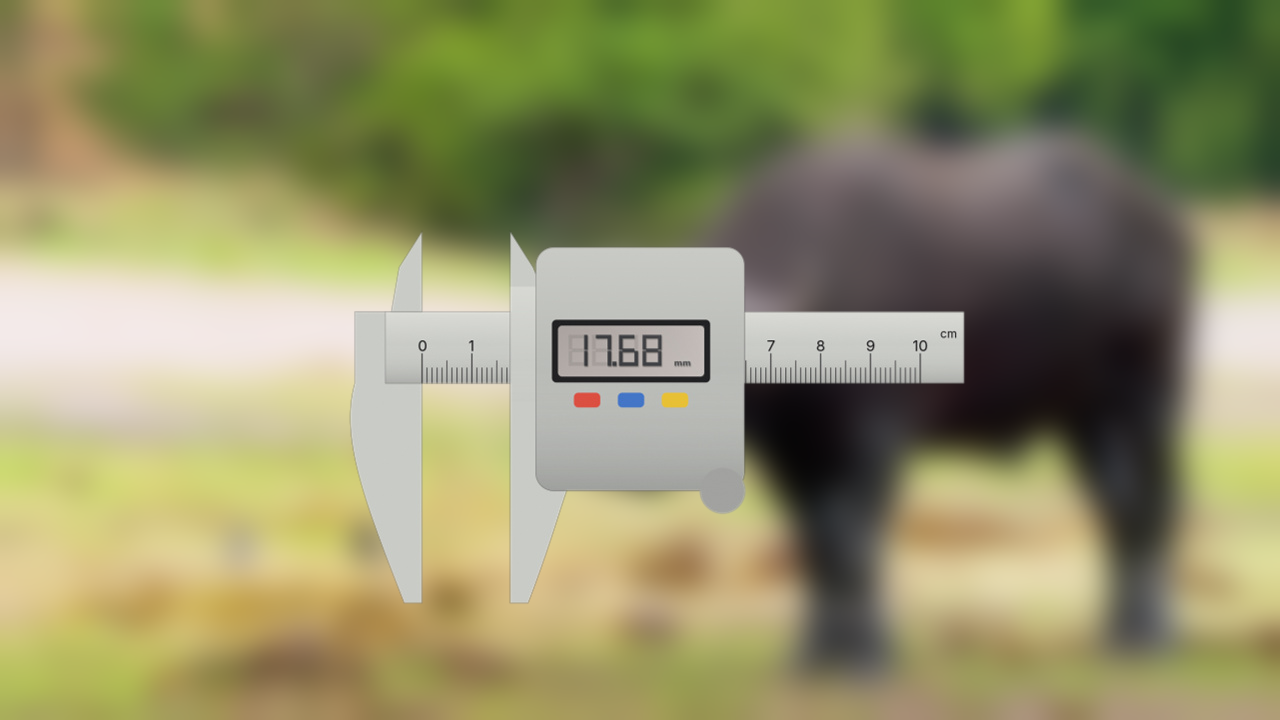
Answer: 17.68 mm
